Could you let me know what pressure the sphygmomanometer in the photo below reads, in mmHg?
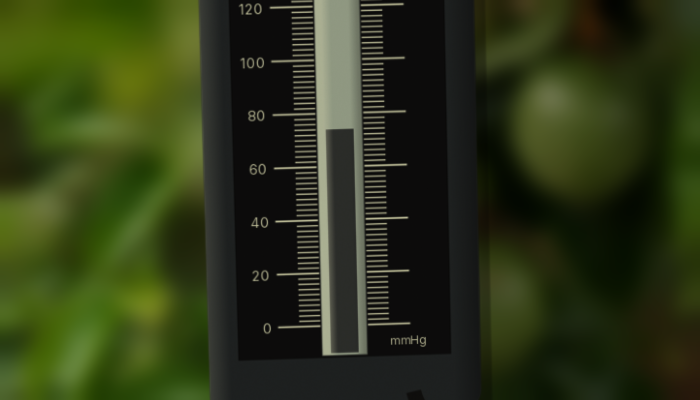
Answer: 74 mmHg
